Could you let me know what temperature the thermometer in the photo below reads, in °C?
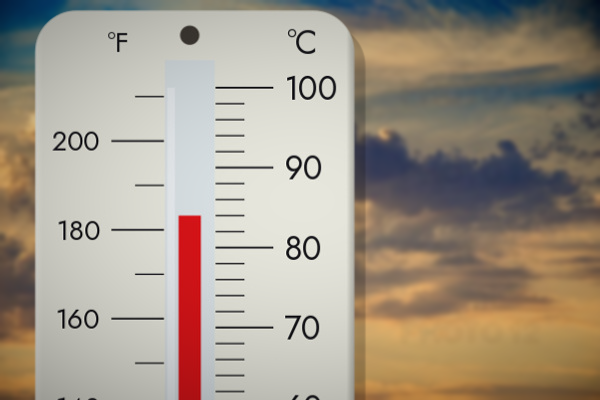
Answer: 84 °C
